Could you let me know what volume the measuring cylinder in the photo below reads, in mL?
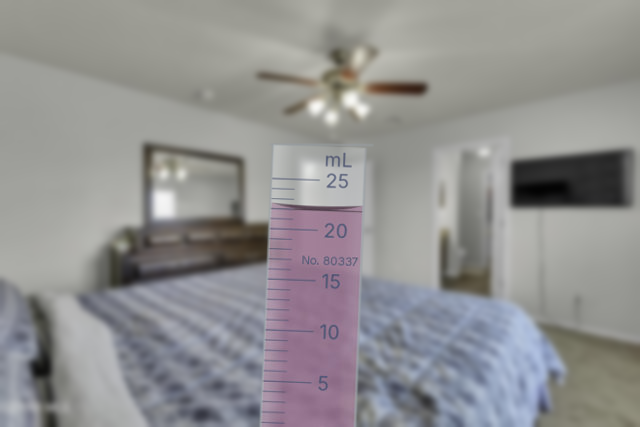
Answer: 22 mL
